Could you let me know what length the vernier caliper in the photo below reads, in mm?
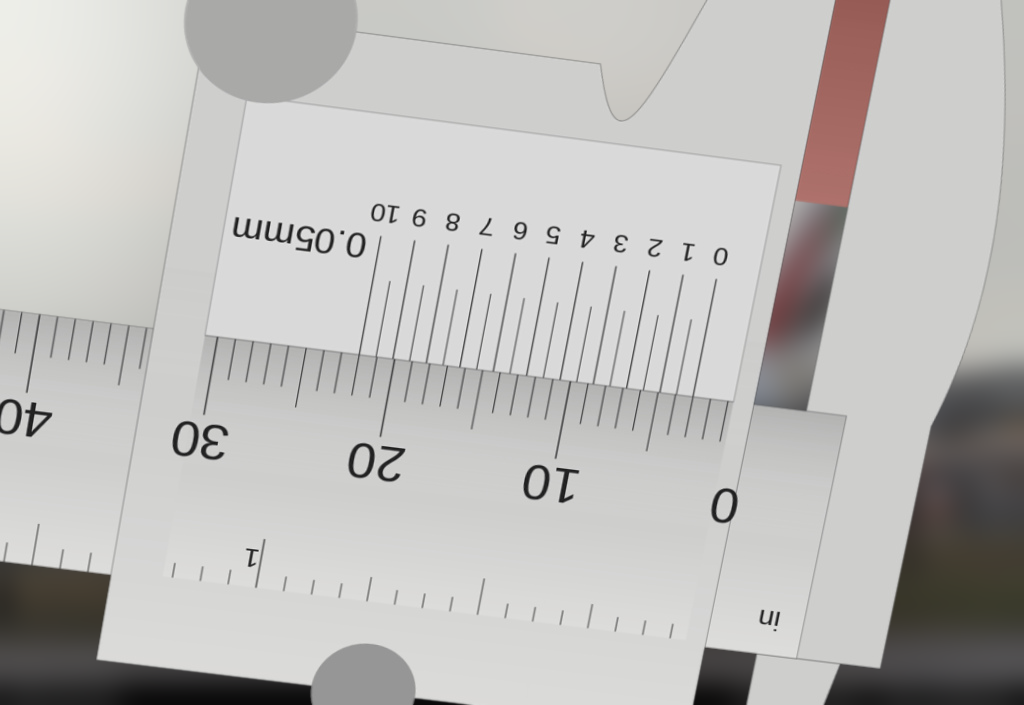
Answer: 3.0 mm
